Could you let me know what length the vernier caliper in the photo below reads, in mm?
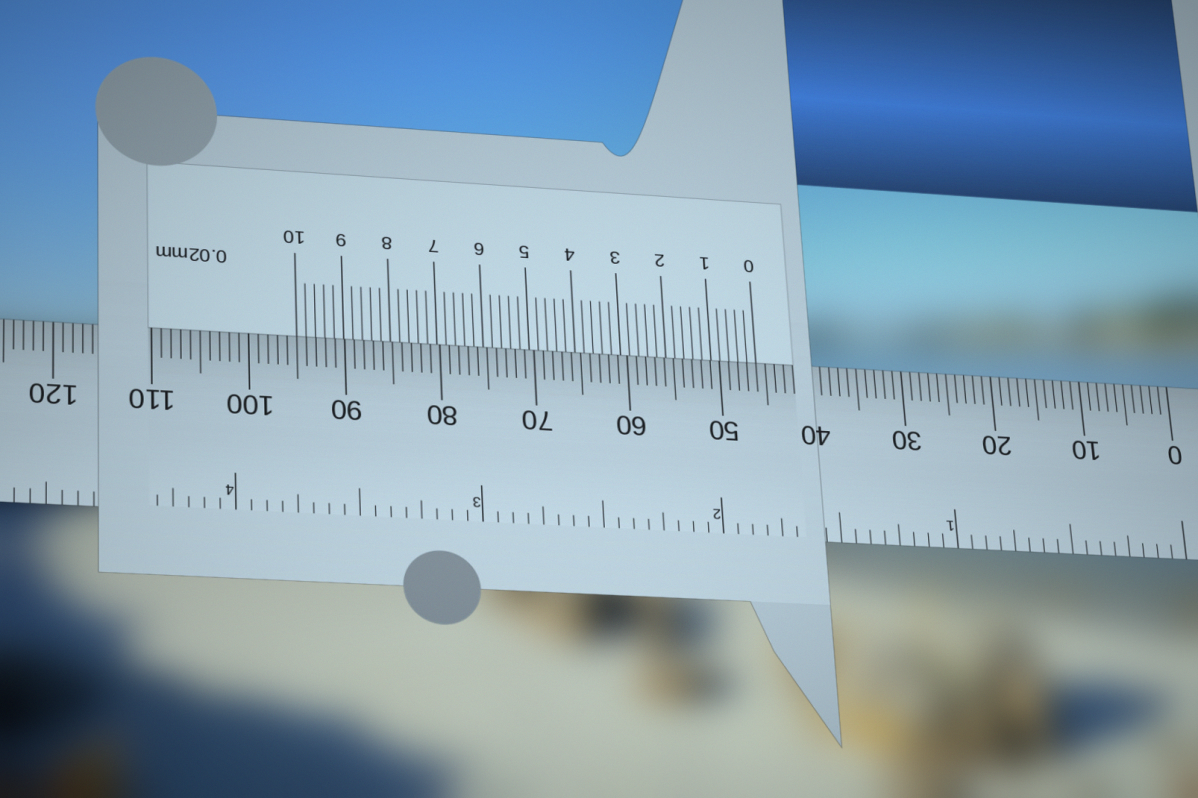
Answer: 46.0 mm
